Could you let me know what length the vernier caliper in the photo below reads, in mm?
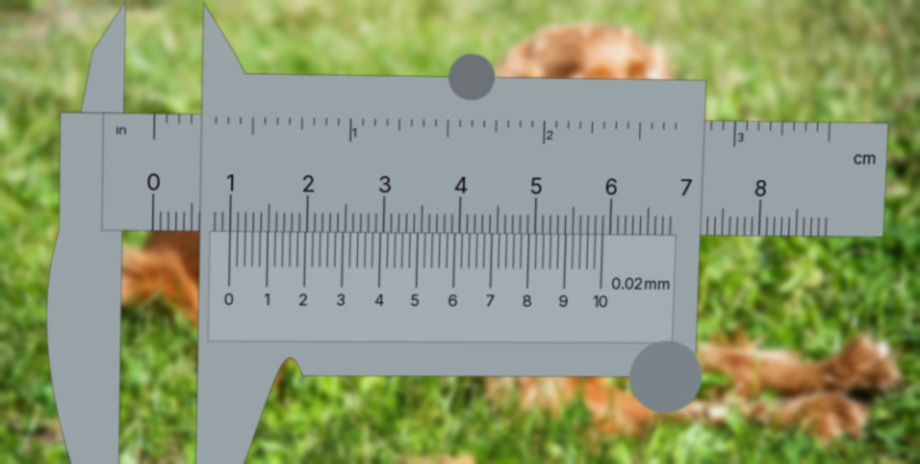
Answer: 10.0 mm
